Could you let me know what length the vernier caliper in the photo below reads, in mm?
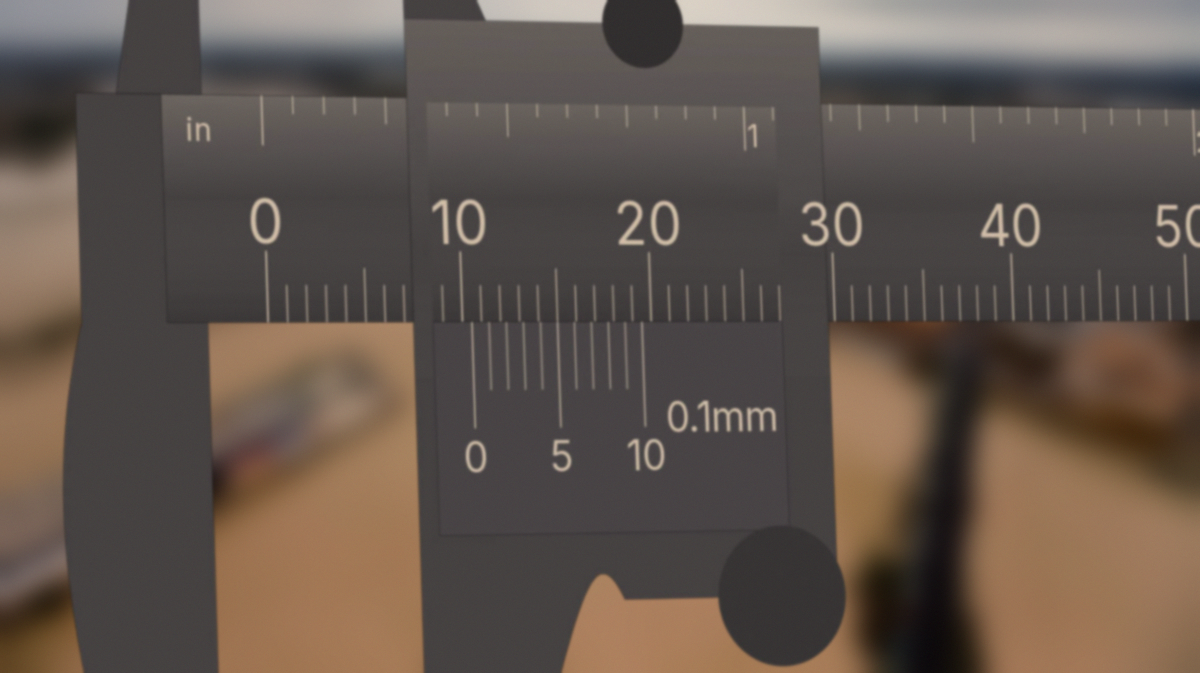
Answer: 10.5 mm
